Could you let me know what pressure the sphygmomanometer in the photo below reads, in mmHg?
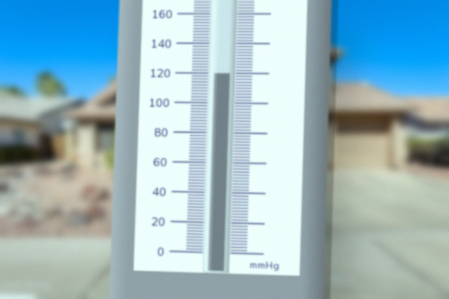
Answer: 120 mmHg
